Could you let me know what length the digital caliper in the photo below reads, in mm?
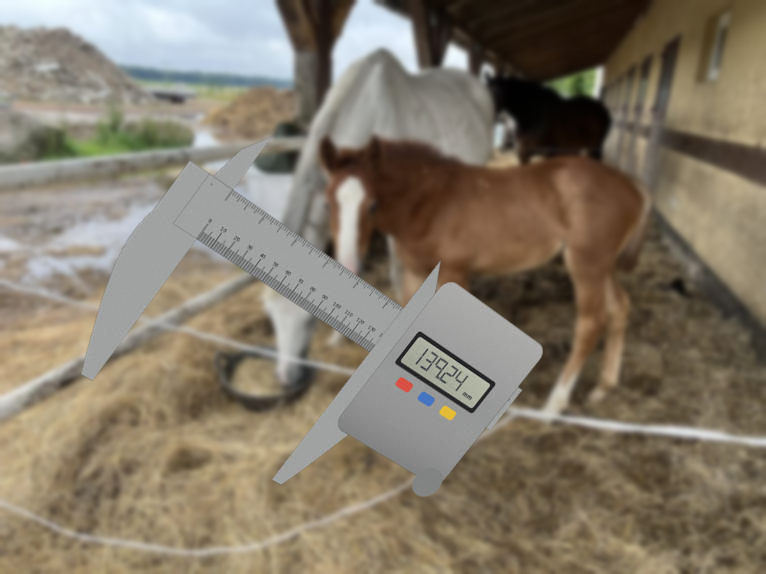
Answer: 139.24 mm
